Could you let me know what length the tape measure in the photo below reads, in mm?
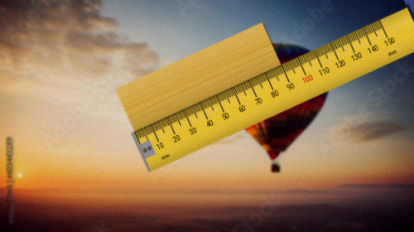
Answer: 90 mm
